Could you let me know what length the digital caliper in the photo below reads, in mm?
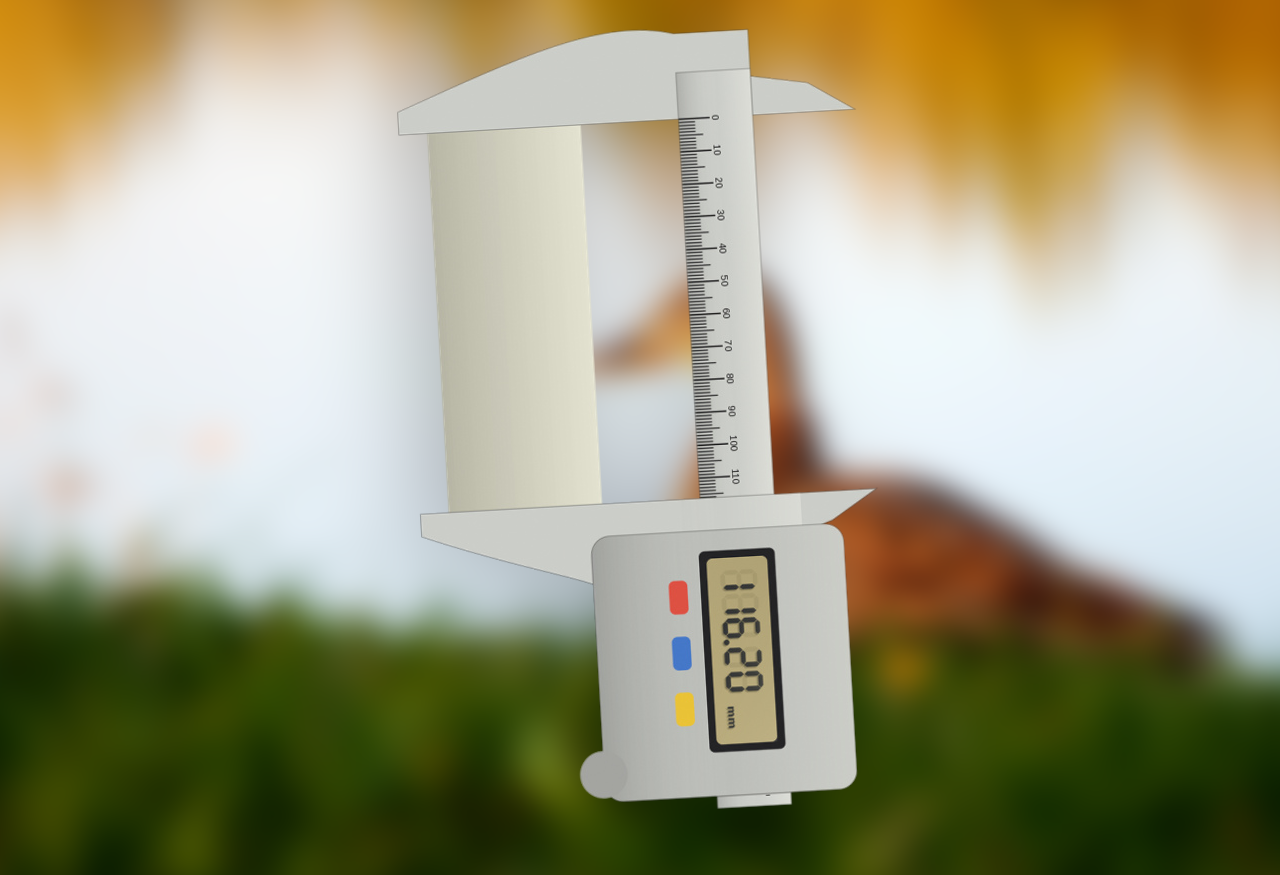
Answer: 116.20 mm
